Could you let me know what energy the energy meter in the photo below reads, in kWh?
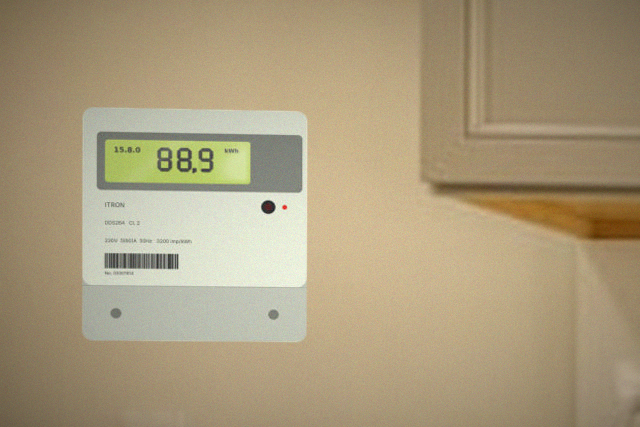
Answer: 88.9 kWh
